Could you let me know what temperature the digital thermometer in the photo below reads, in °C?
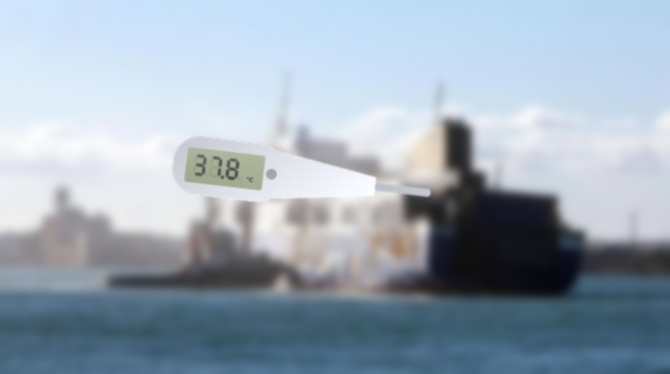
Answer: 37.8 °C
